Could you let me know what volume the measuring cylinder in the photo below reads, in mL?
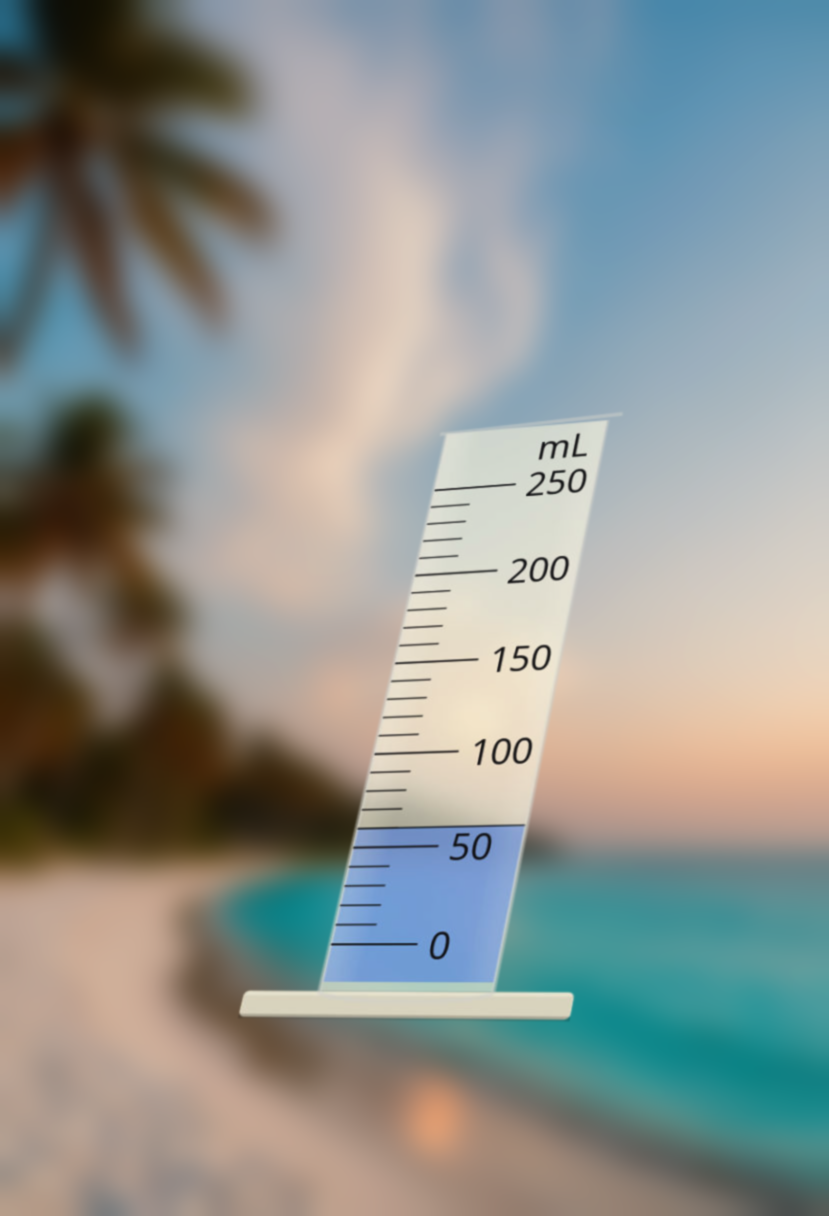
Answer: 60 mL
